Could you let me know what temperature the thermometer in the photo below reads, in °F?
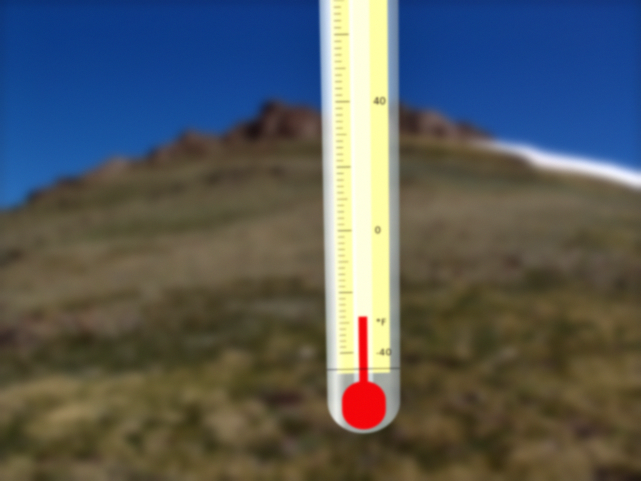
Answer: -28 °F
